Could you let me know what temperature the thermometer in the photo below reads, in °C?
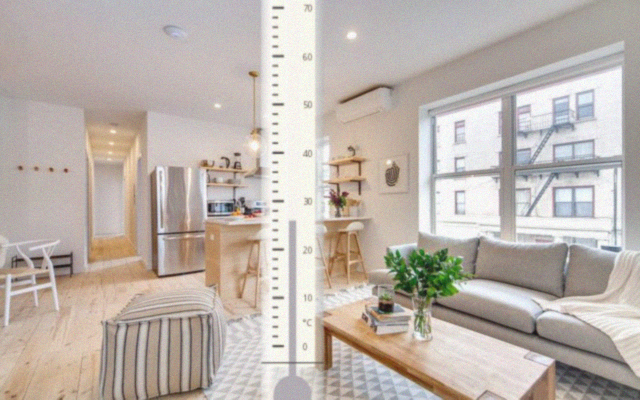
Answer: 26 °C
